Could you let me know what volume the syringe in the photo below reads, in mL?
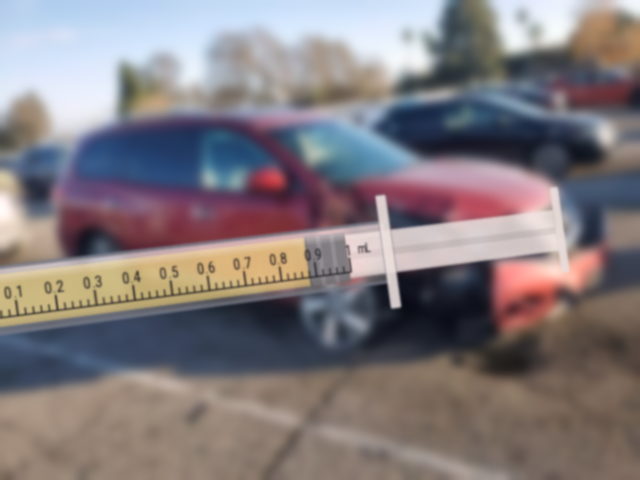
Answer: 0.88 mL
